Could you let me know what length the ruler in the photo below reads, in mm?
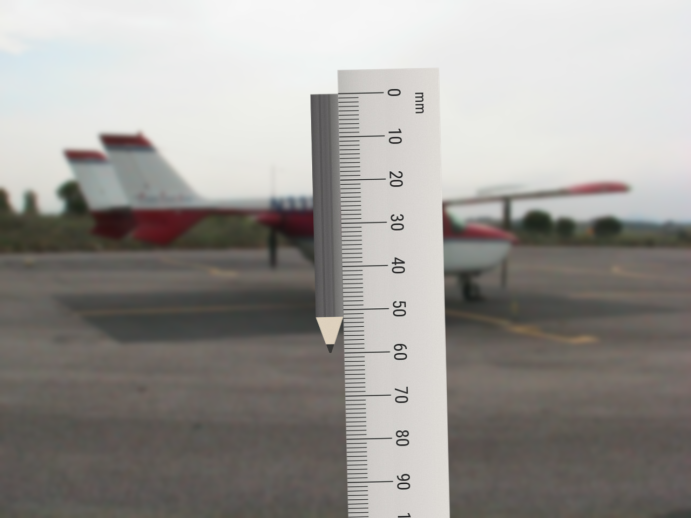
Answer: 60 mm
